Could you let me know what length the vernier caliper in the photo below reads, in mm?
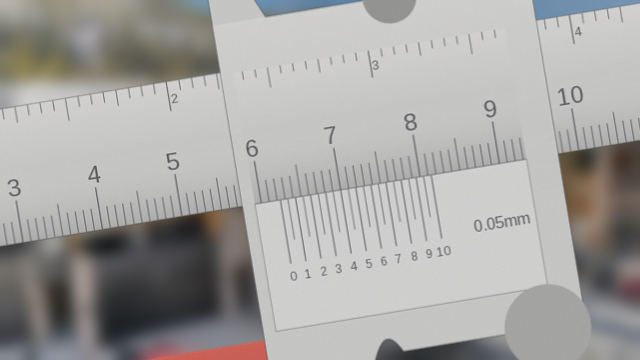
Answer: 62.4 mm
